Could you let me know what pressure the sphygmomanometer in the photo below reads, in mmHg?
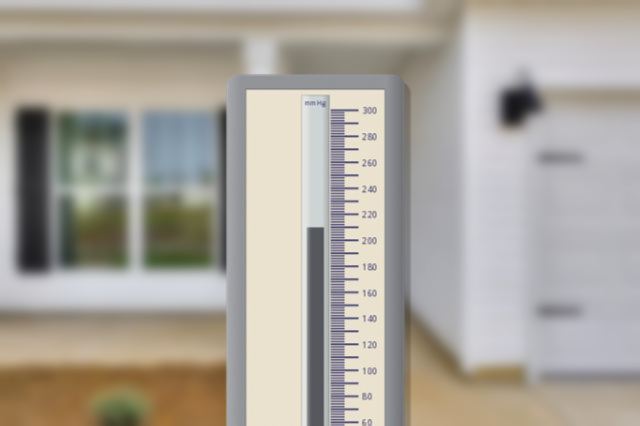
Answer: 210 mmHg
